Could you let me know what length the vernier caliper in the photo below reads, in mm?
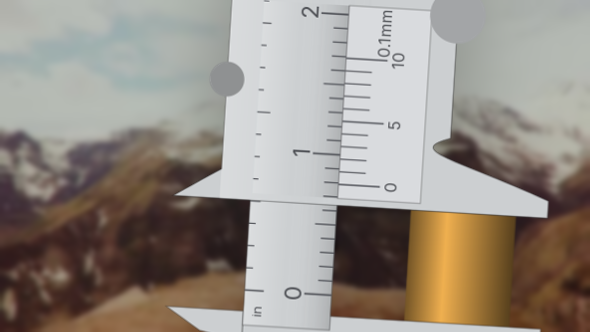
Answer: 7.9 mm
